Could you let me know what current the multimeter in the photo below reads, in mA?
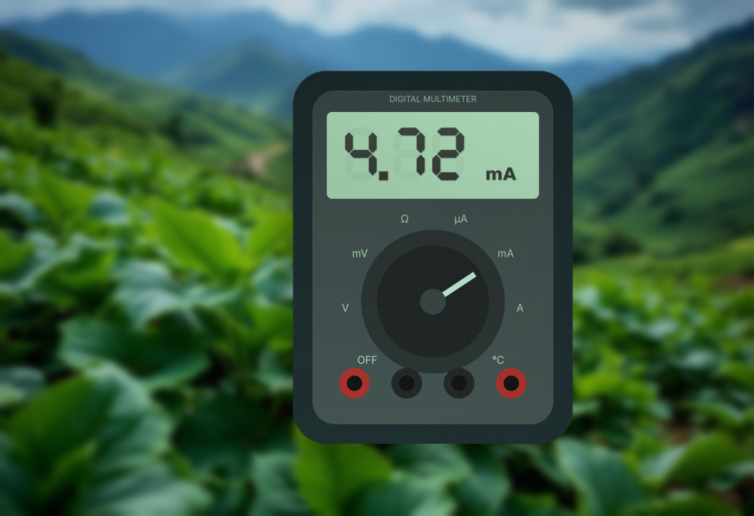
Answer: 4.72 mA
